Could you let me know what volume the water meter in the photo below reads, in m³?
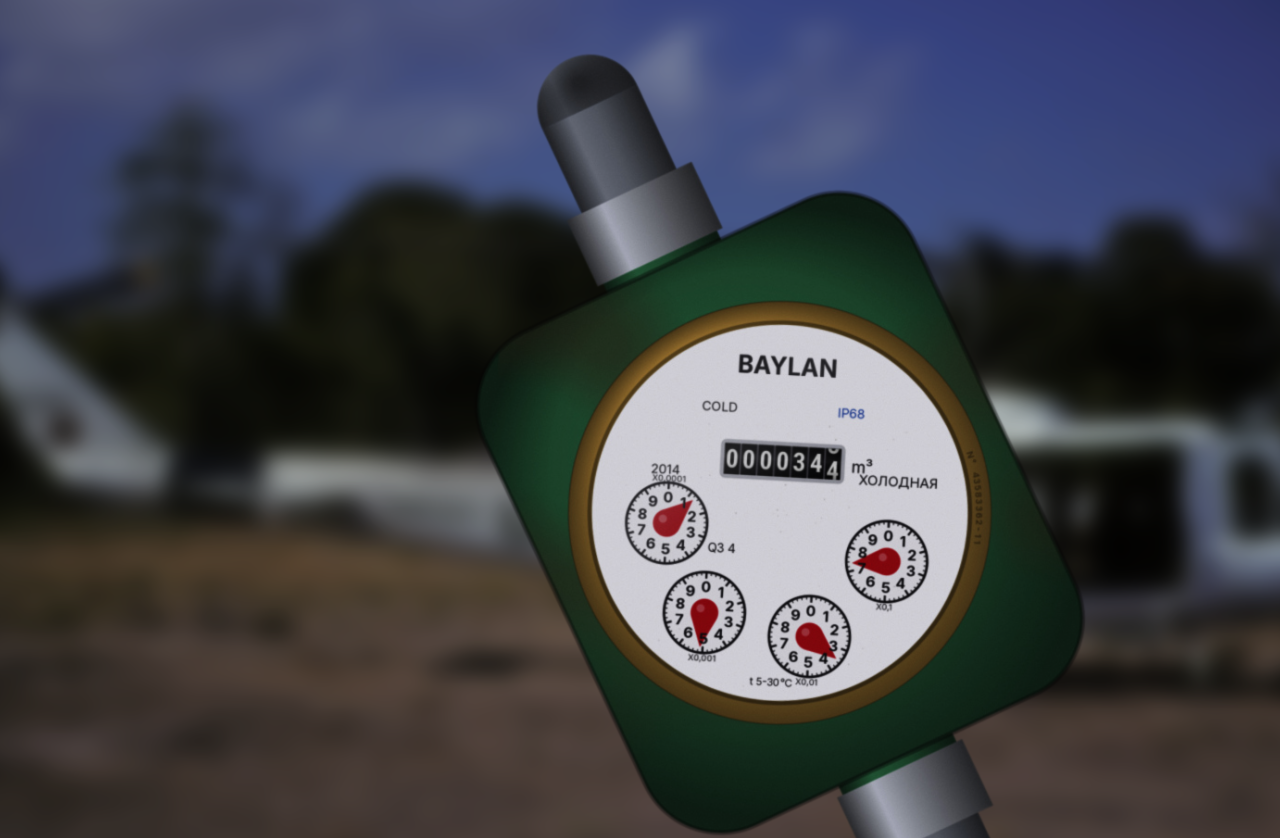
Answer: 343.7351 m³
